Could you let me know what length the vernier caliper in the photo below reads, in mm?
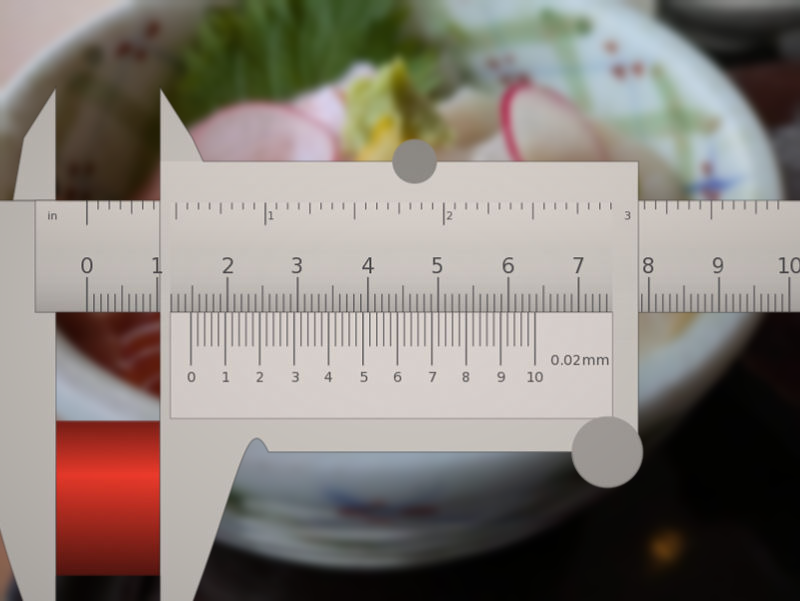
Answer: 14.8 mm
